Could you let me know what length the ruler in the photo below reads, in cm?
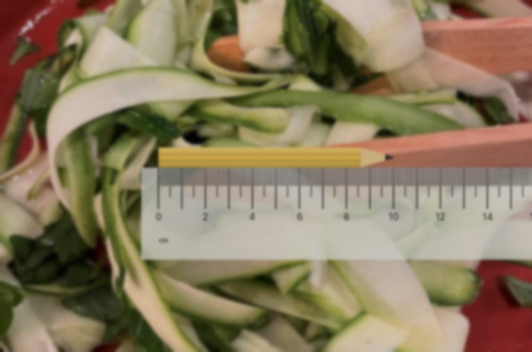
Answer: 10 cm
